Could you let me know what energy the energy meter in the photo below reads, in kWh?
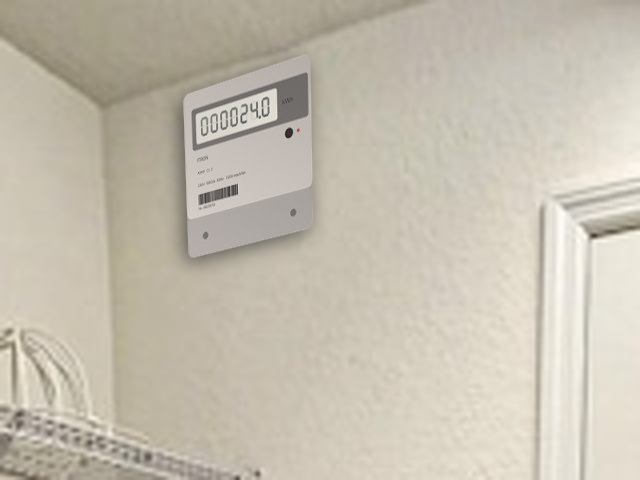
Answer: 24.0 kWh
